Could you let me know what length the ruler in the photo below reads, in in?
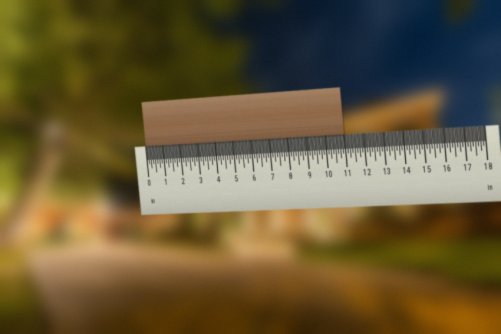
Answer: 11 in
